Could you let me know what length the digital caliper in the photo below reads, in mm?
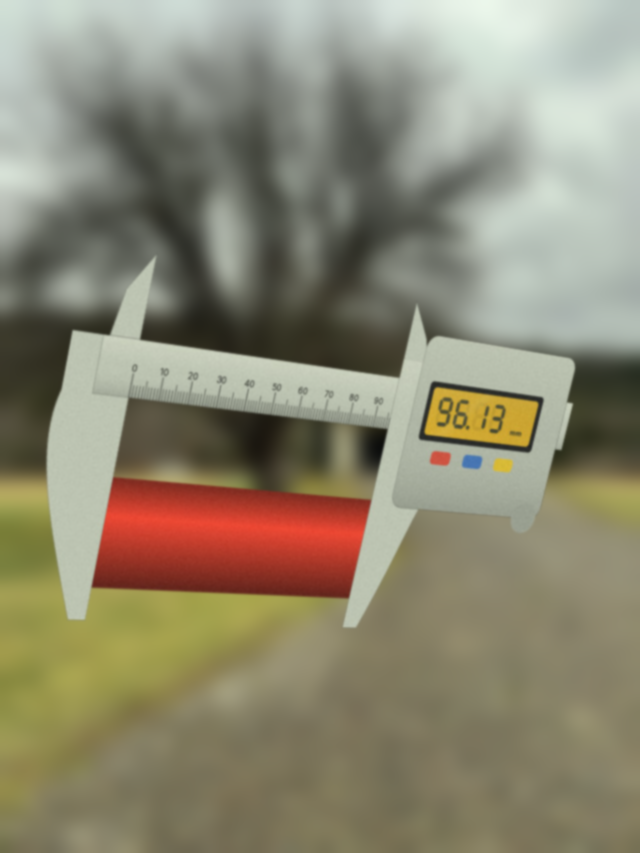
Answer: 96.13 mm
